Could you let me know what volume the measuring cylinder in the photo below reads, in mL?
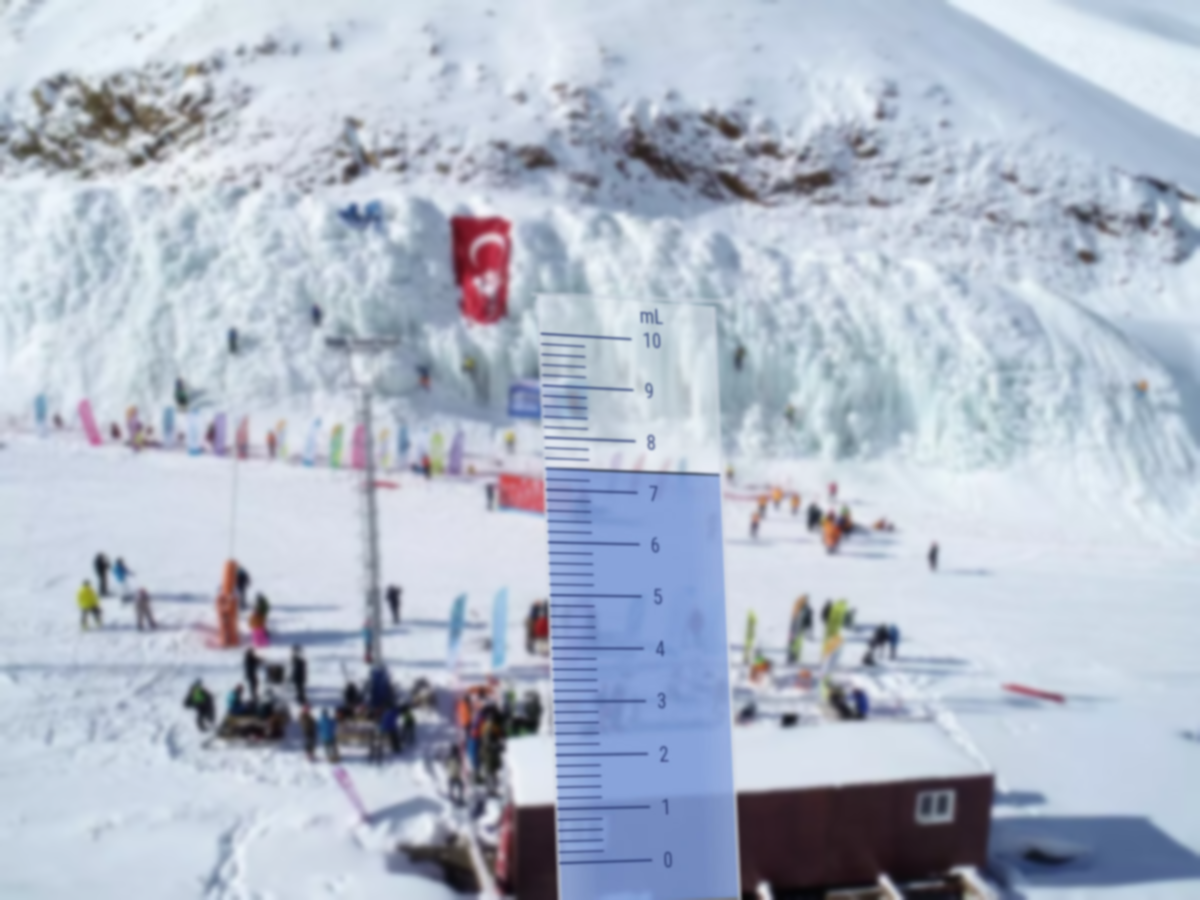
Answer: 7.4 mL
